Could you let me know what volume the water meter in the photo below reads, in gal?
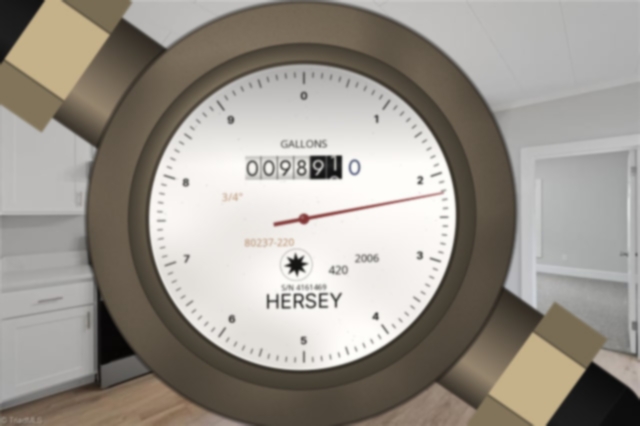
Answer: 98912.2 gal
